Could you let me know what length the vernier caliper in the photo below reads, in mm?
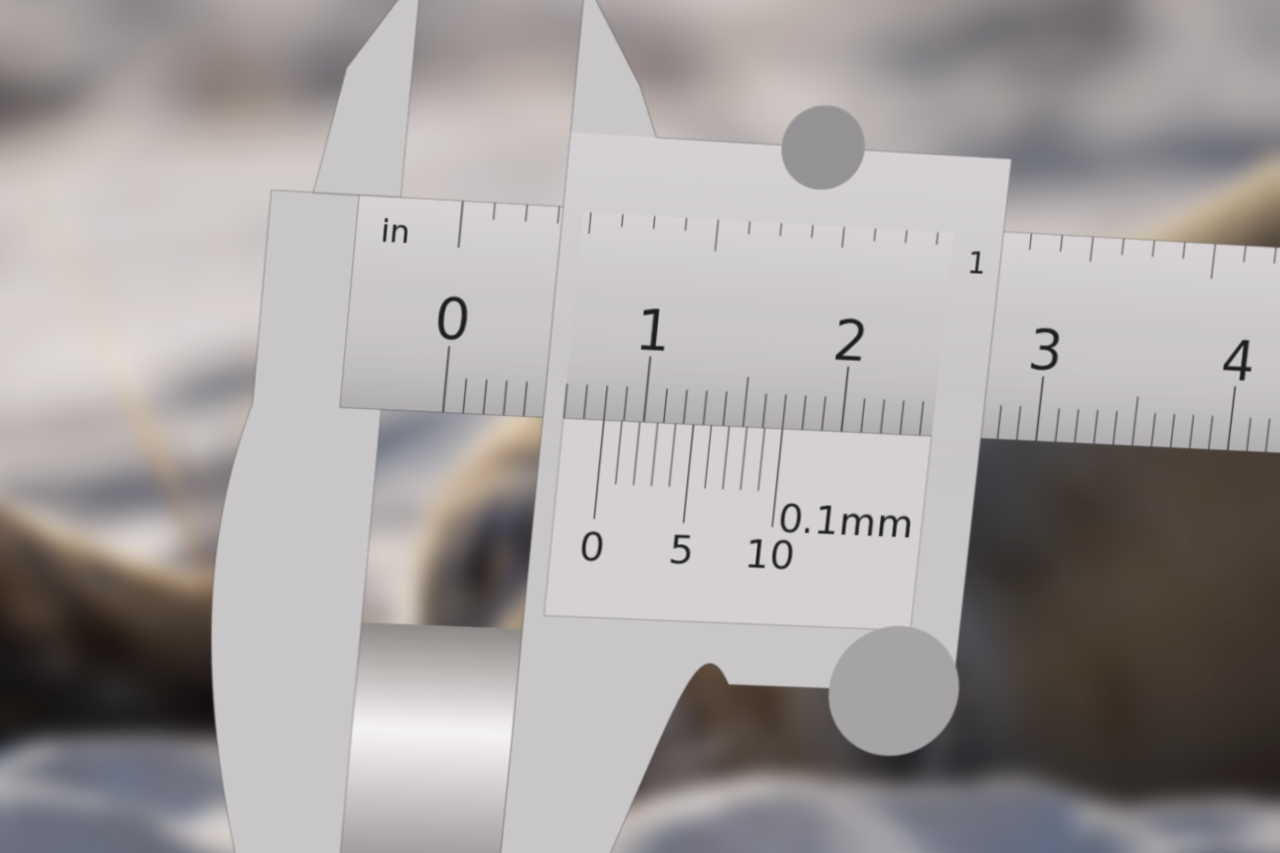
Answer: 8.0 mm
